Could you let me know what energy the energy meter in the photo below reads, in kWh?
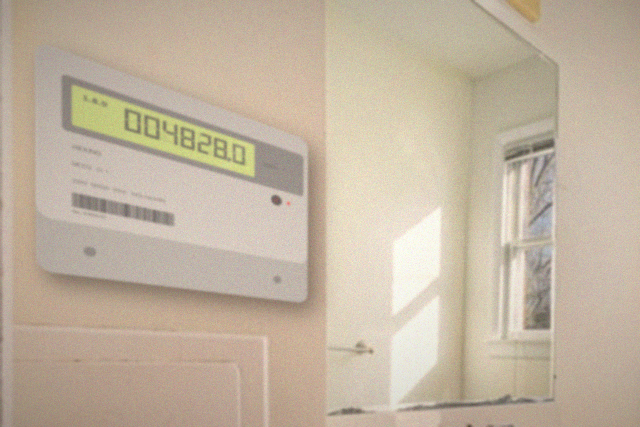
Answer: 4828.0 kWh
